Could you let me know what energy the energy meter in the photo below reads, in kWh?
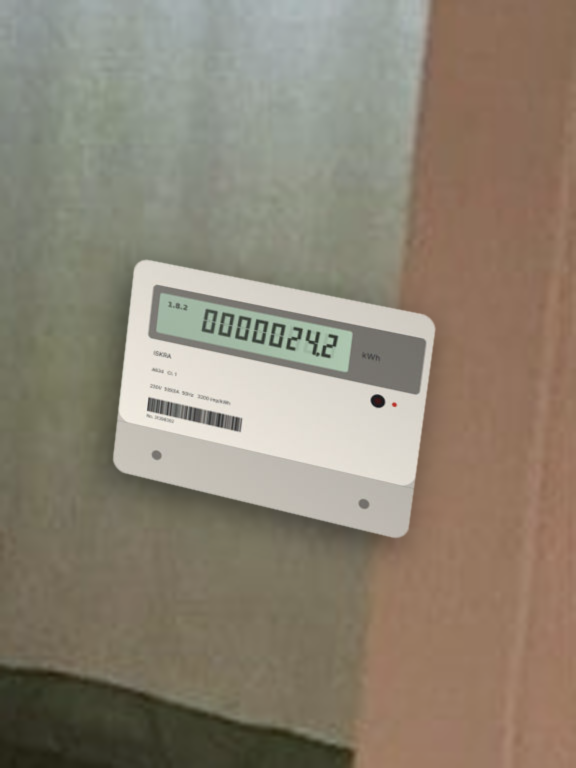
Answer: 24.2 kWh
